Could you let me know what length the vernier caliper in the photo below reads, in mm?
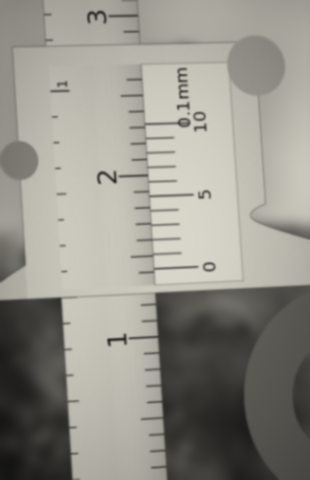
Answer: 14.2 mm
